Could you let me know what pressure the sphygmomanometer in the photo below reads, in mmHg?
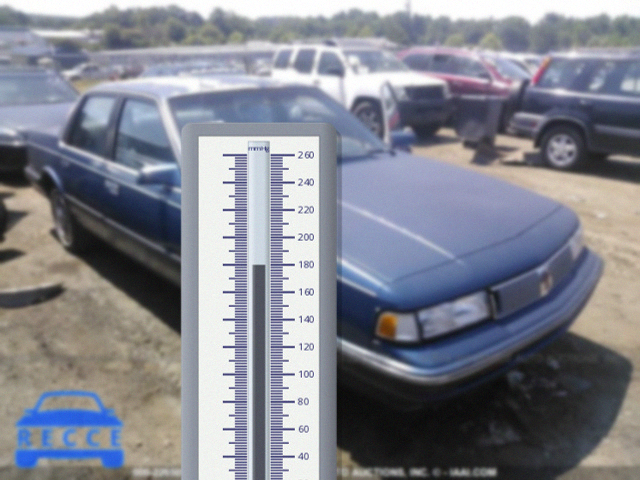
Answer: 180 mmHg
